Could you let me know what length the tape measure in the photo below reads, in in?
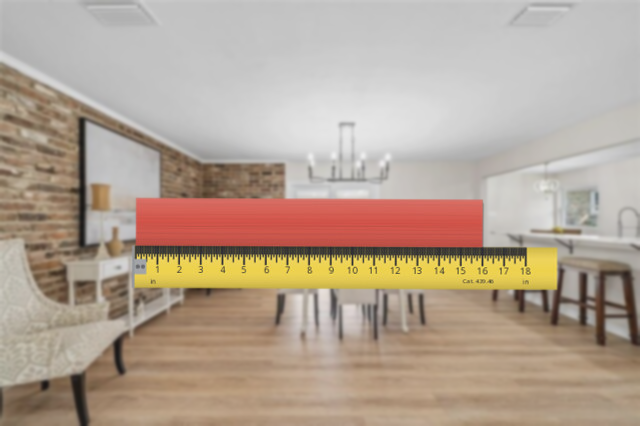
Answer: 16 in
